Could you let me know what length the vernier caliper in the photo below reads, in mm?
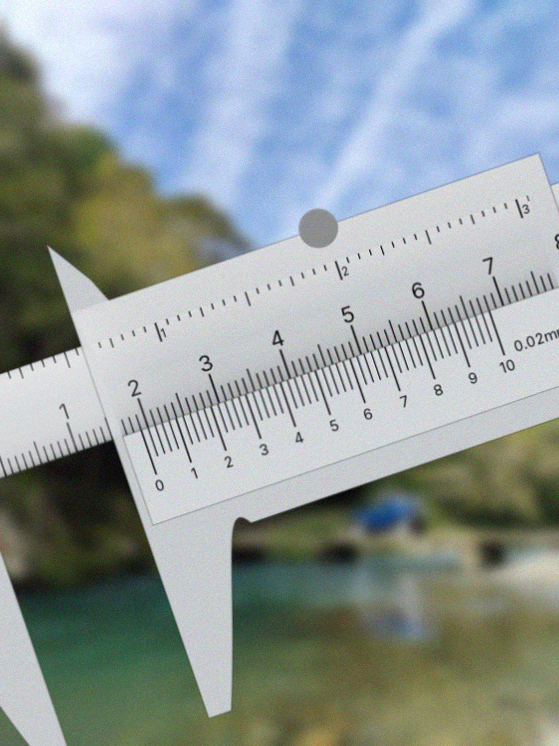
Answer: 19.0 mm
